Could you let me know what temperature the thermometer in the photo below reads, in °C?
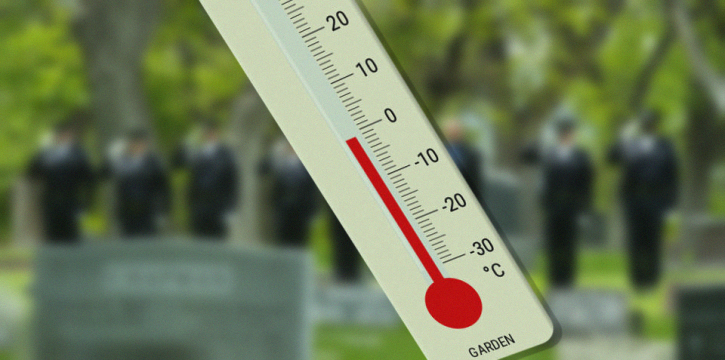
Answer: -1 °C
